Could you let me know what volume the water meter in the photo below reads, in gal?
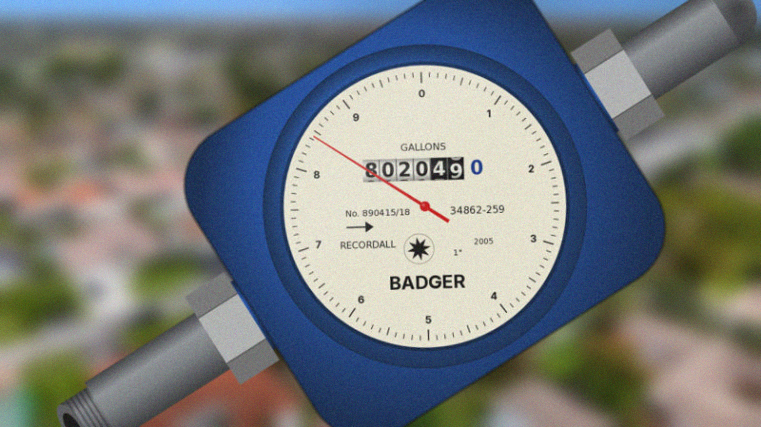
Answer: 8020488.4 gal
